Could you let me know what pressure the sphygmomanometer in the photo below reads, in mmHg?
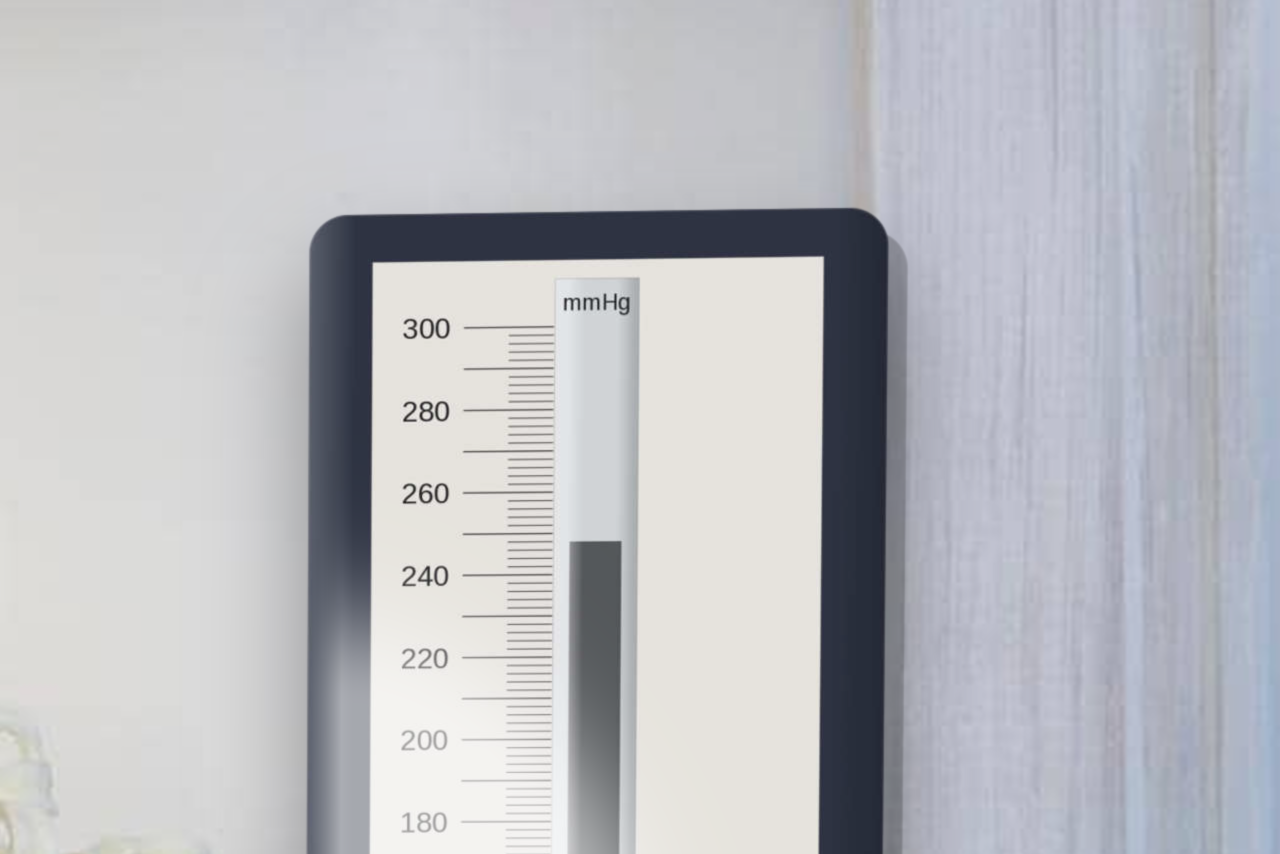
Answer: 248 mmHg
